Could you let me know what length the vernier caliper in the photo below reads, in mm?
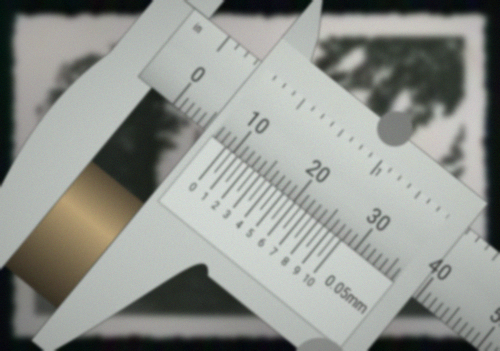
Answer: 8.8 mm
